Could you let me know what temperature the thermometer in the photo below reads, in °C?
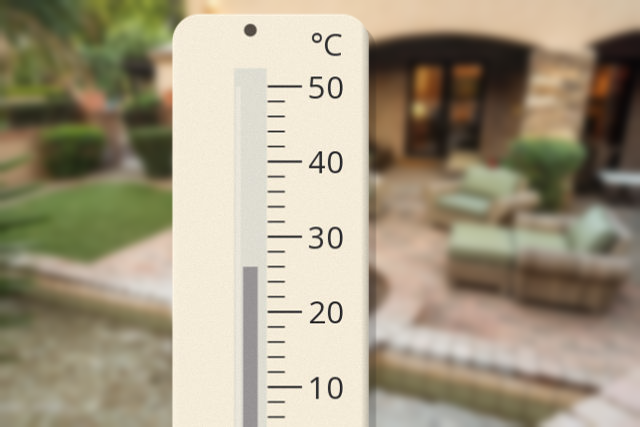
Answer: 26 °C
